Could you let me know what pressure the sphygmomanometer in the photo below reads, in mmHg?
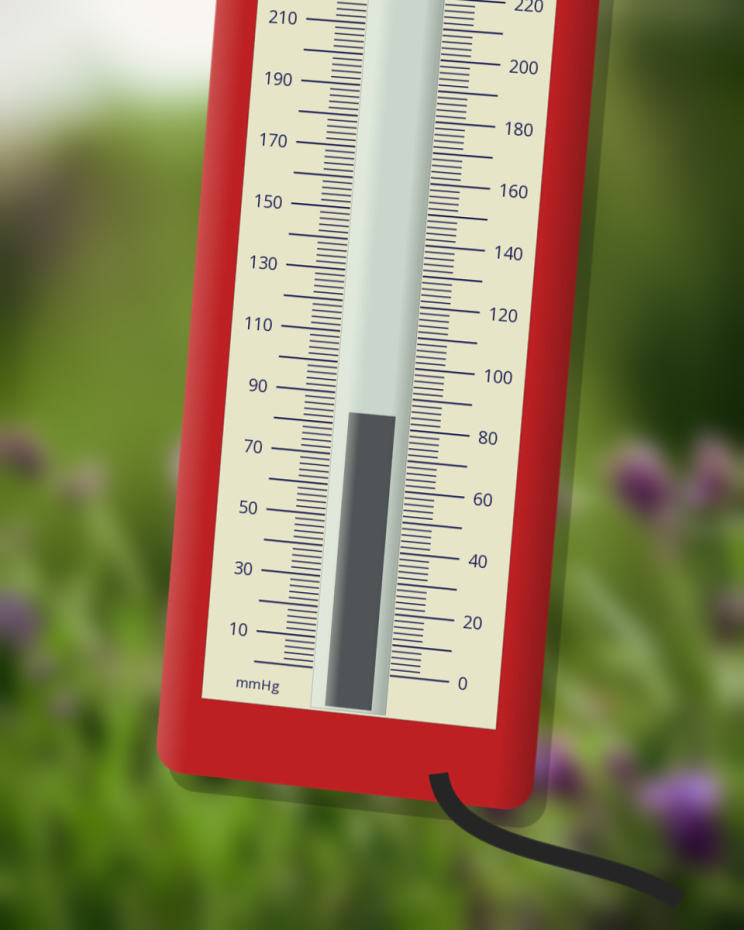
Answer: 84 mmHg
